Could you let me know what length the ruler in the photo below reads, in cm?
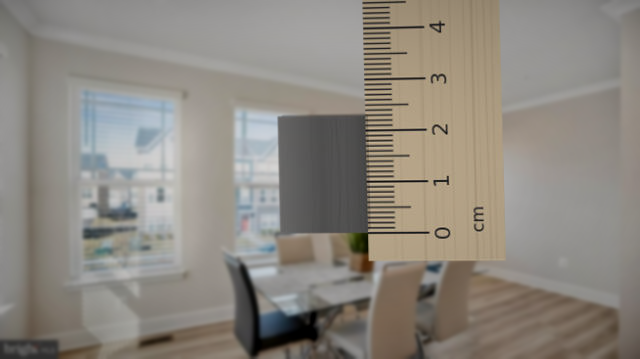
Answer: 2.3 cm
